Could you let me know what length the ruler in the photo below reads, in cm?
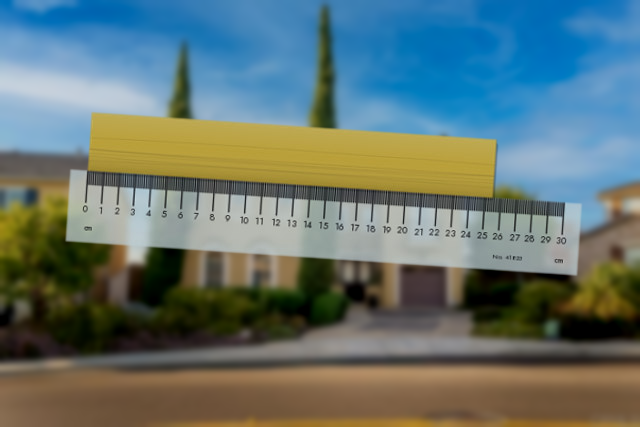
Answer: 25.5 cm
